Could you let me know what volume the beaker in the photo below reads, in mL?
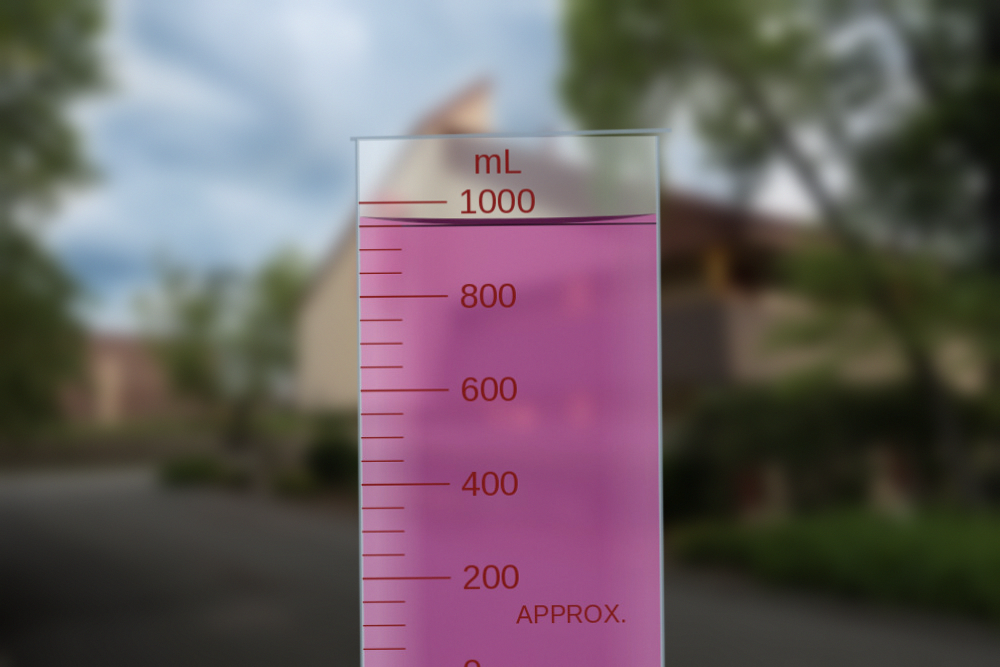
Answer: 950 mL
